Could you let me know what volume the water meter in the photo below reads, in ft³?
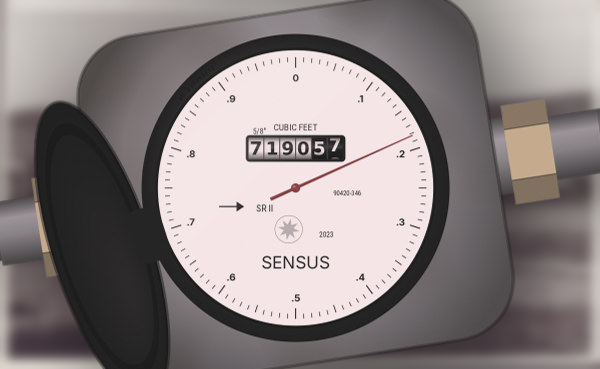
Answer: 719057.18 ft³
